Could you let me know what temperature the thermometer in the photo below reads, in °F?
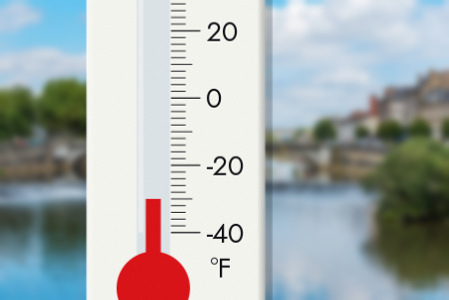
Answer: -30 °F
